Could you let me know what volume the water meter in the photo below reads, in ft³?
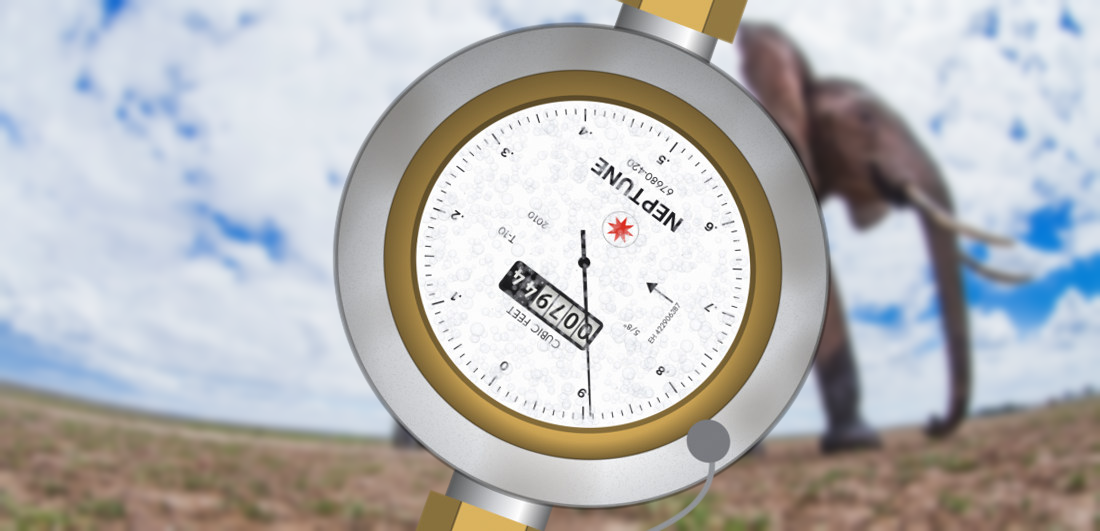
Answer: 7943.89 ft³
